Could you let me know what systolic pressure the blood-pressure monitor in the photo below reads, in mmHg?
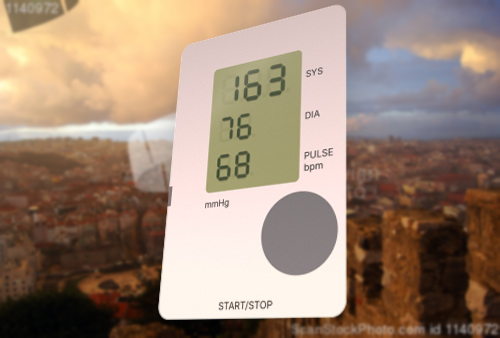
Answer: 163 mmHg
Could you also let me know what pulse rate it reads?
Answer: 68 bpm
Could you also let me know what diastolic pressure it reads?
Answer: 76 mmHg
